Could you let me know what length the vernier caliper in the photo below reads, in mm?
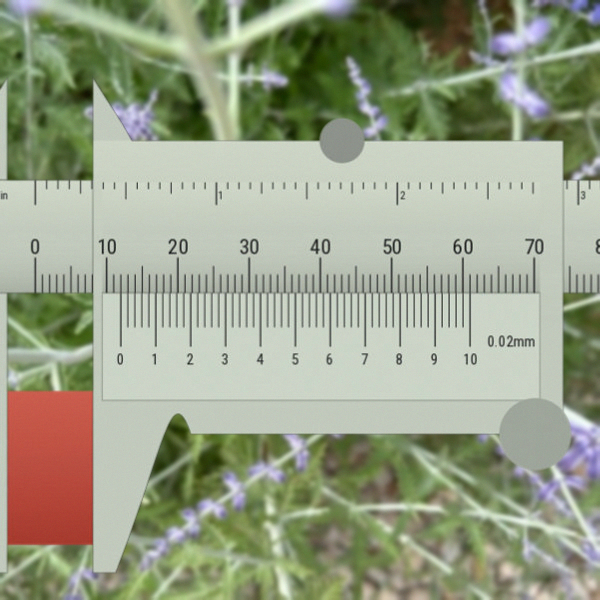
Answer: 12.0 mm
